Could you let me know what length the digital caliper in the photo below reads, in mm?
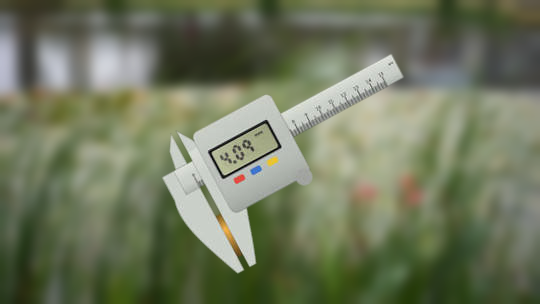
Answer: 4.09 mm
